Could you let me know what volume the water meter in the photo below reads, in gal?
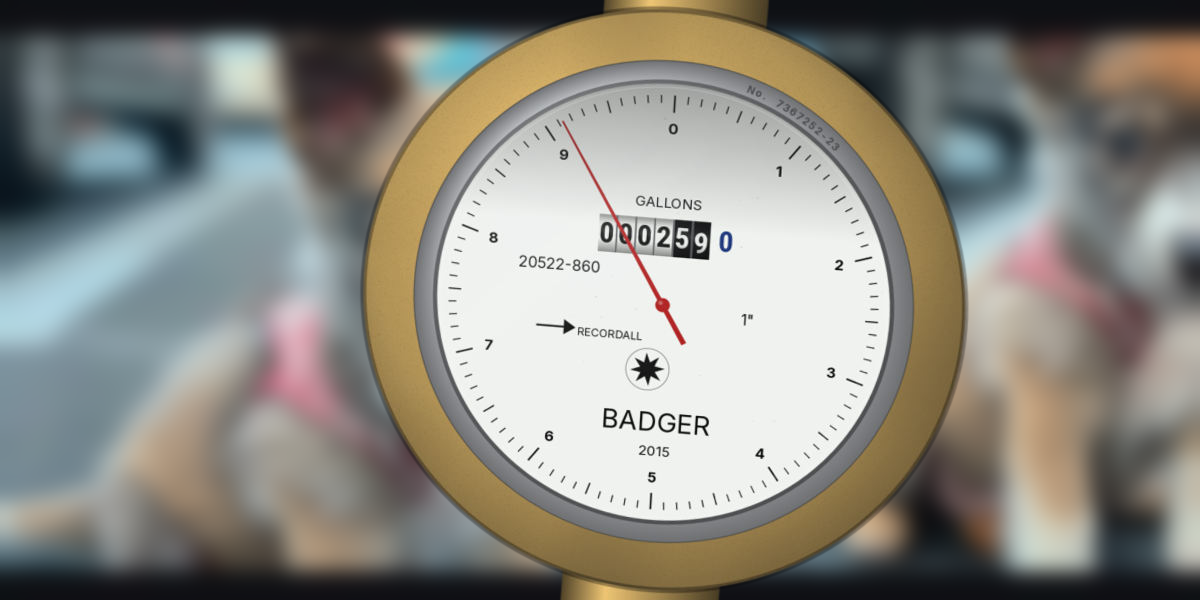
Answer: 2589.1 gal
